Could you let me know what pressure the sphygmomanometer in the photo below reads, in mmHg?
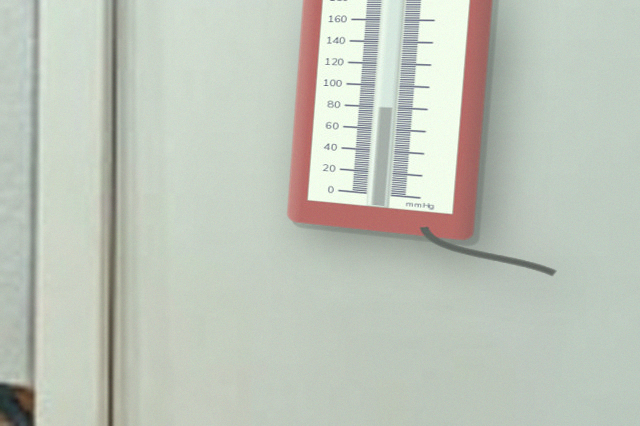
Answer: 80 mmHg
